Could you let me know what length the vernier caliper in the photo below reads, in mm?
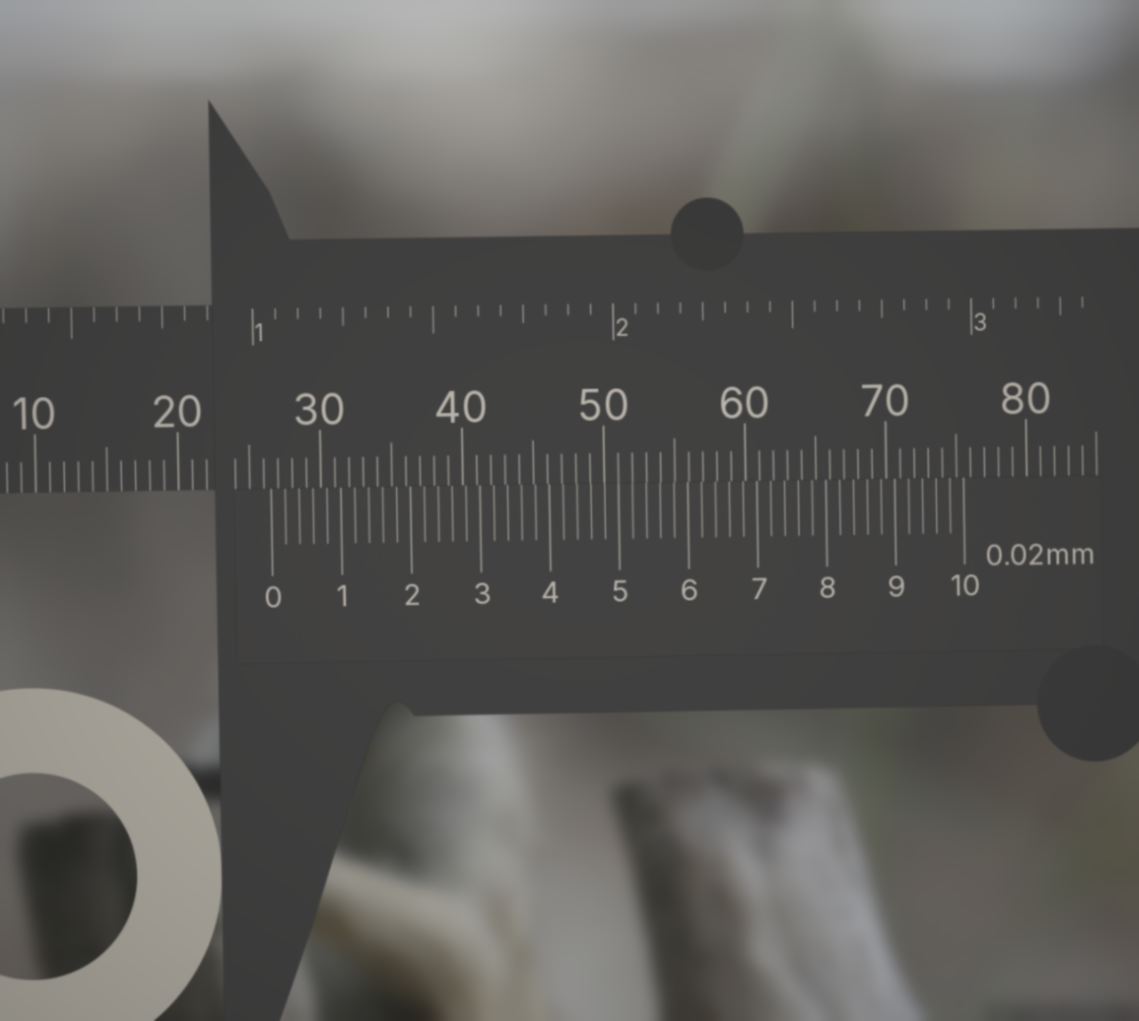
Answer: 26.5 mm
